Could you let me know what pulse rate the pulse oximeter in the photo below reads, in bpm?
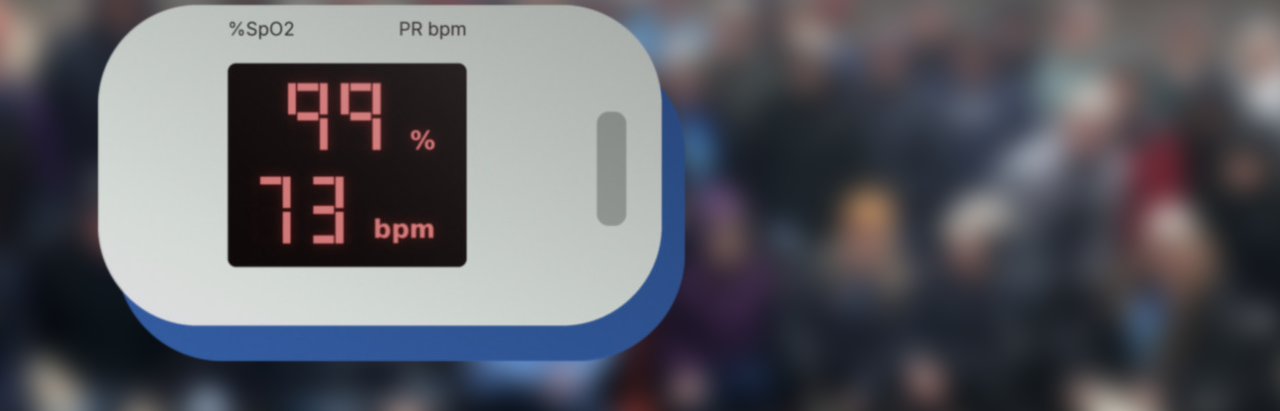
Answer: 73 bpm
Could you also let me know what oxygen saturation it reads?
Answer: 99 %
